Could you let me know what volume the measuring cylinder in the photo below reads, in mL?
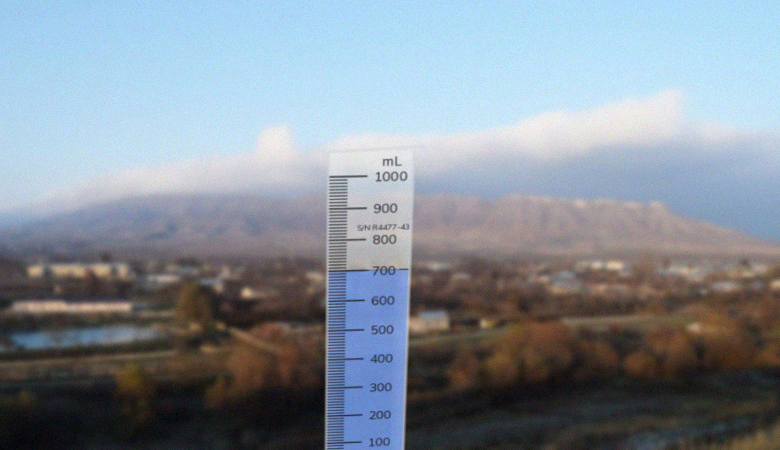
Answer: 700 mL
